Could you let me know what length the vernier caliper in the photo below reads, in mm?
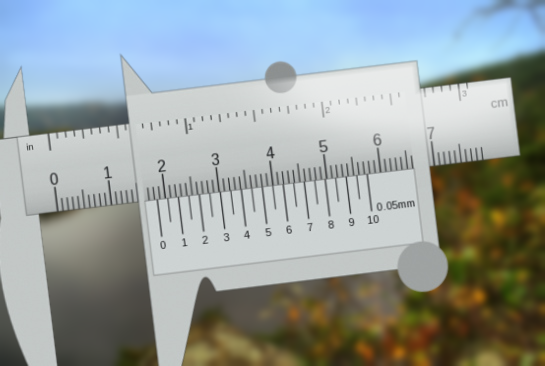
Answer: 18.5 mm
